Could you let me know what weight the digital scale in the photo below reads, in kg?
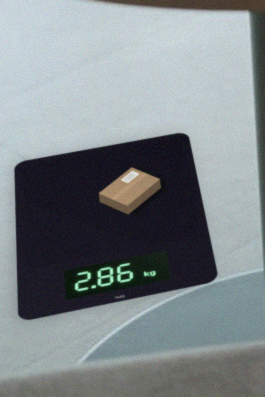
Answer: 2.86 kg
